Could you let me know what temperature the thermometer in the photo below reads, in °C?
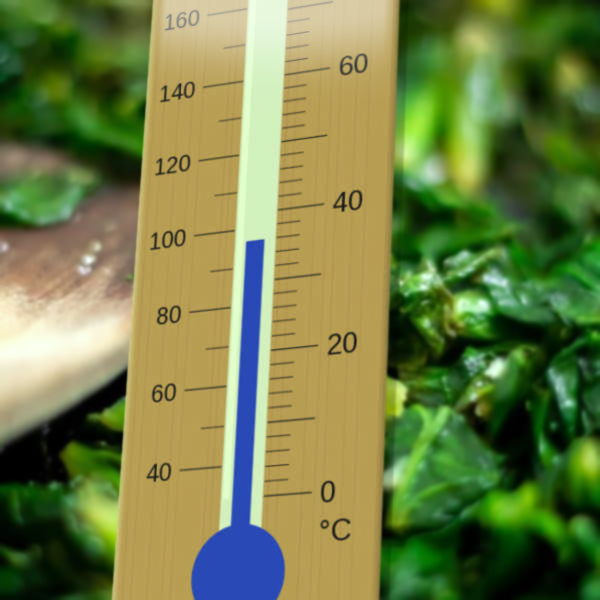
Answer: 36 °C
